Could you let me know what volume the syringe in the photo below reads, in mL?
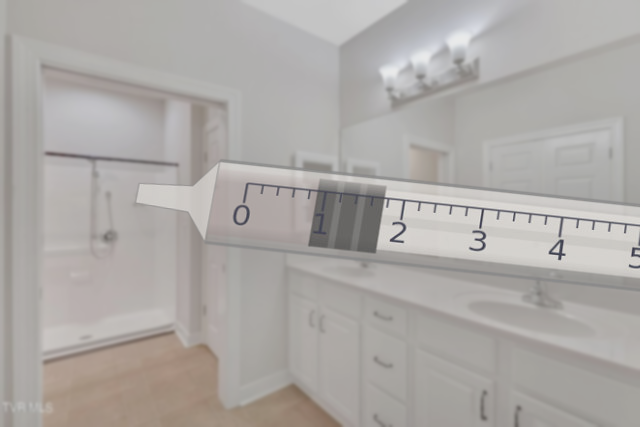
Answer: 0.9 mL
